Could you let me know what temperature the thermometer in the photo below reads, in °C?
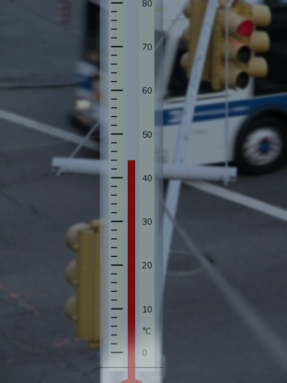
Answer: 44 °C
